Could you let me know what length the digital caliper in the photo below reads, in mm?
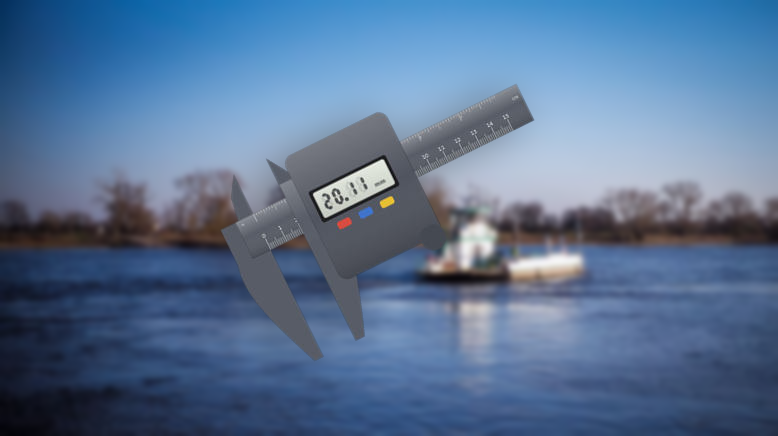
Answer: 20.11 mm
